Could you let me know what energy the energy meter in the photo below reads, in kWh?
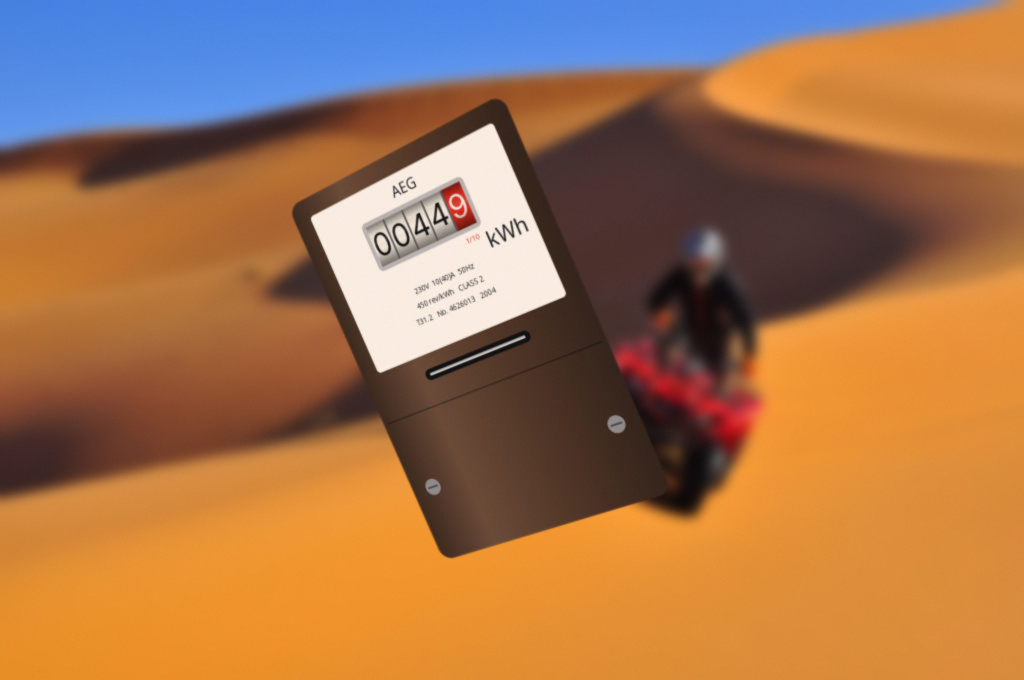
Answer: 44.9 kWh
